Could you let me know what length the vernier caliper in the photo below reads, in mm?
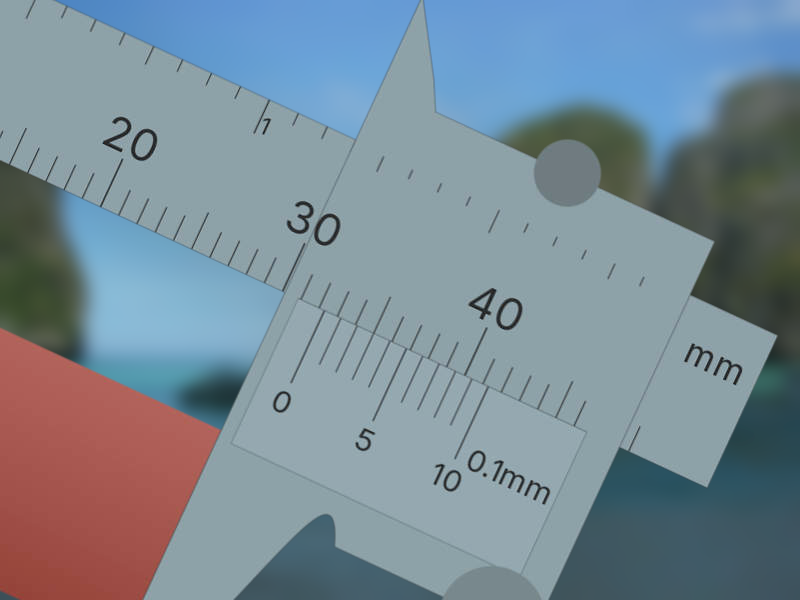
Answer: 32.3 mm
